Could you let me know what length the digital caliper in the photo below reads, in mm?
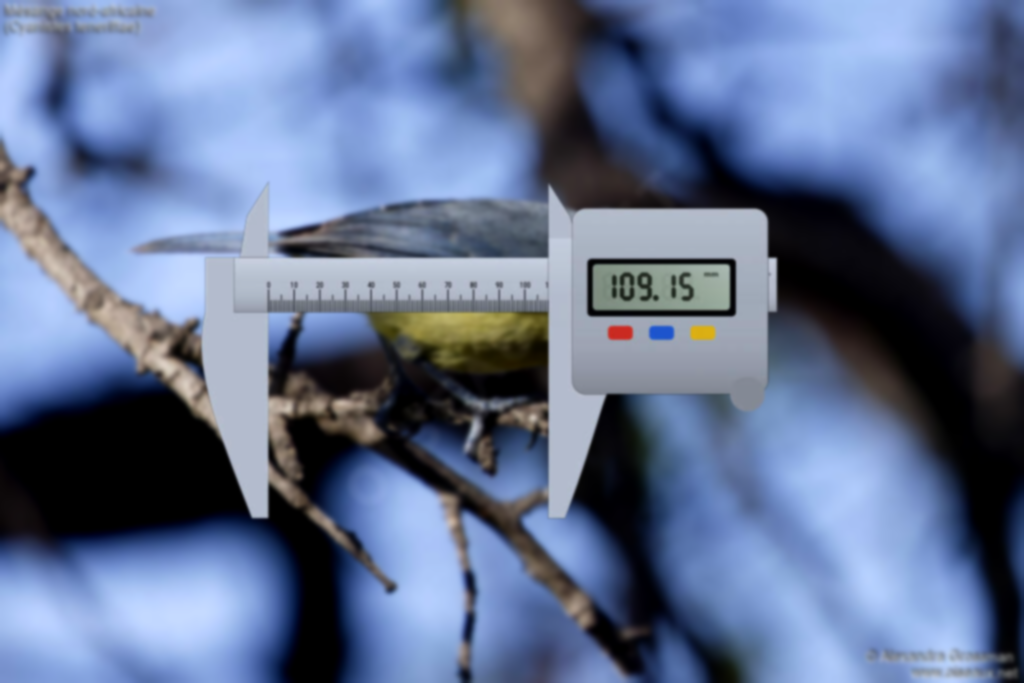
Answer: 109.15 mm
